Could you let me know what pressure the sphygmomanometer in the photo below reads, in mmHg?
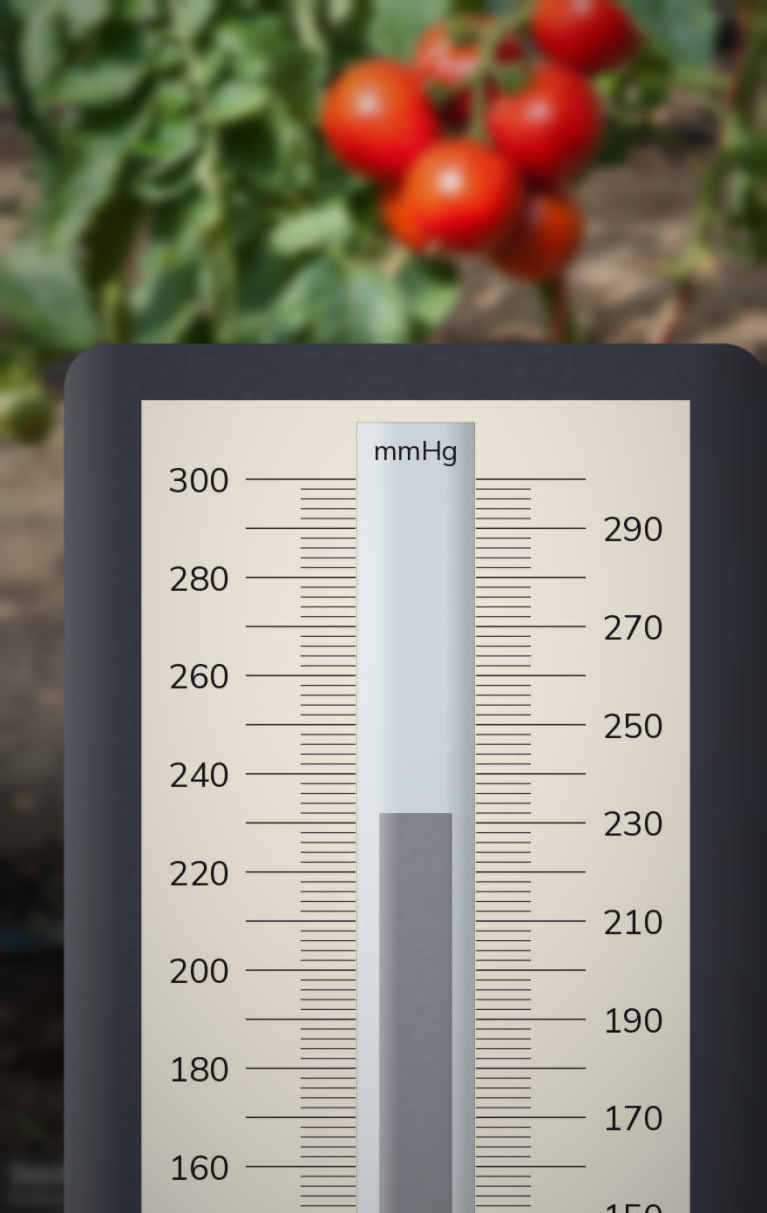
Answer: 232 mmHg
